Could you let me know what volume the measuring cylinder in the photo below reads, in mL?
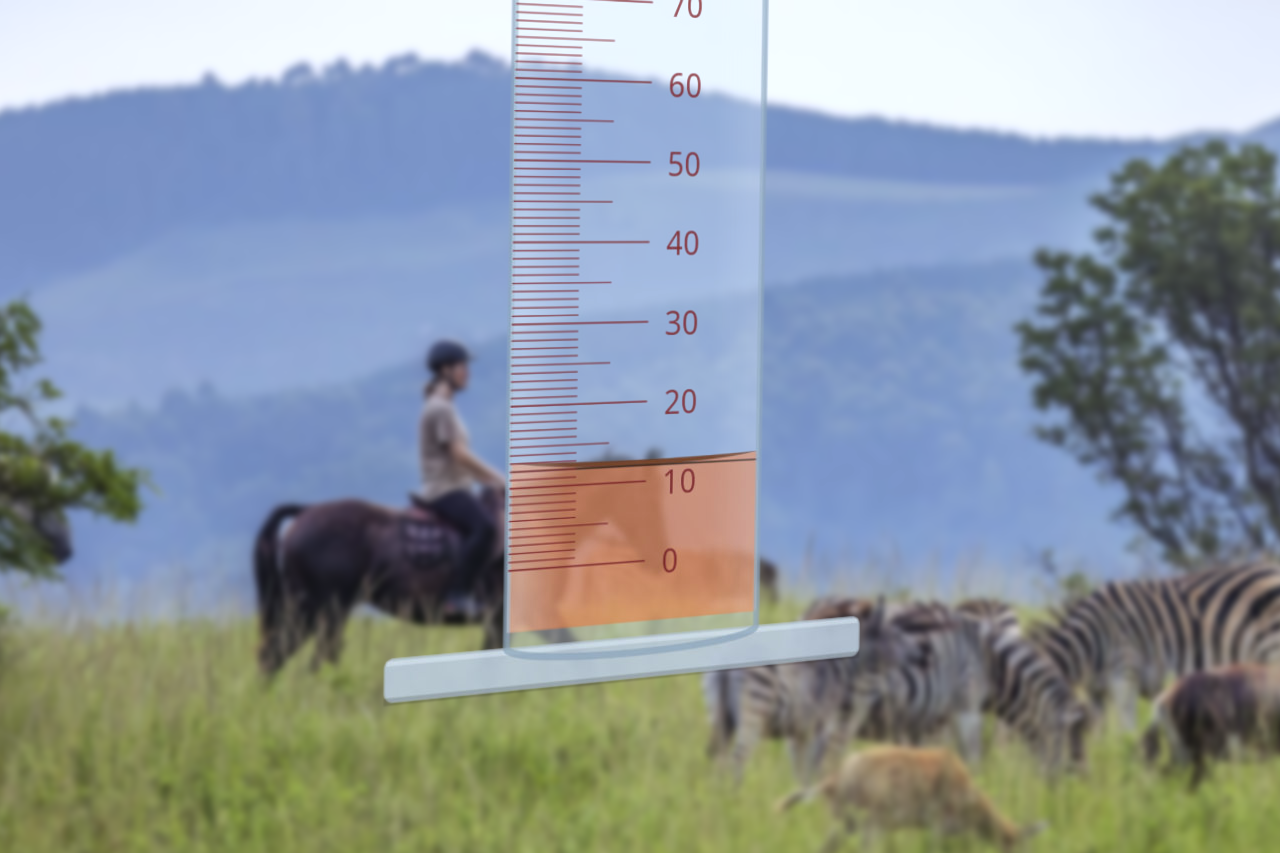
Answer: 12 mL
